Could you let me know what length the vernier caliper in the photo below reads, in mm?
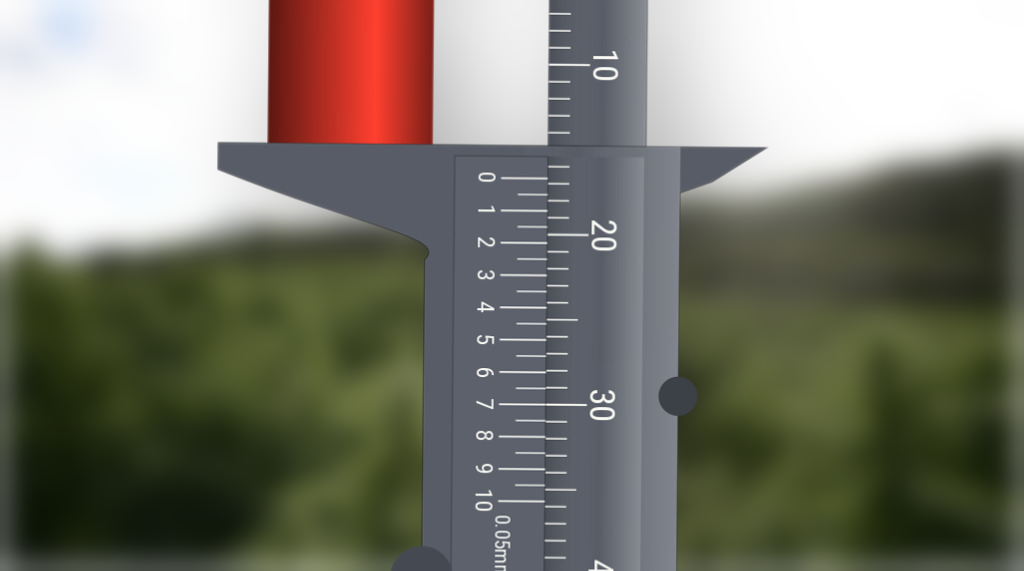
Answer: 16.7 mm
